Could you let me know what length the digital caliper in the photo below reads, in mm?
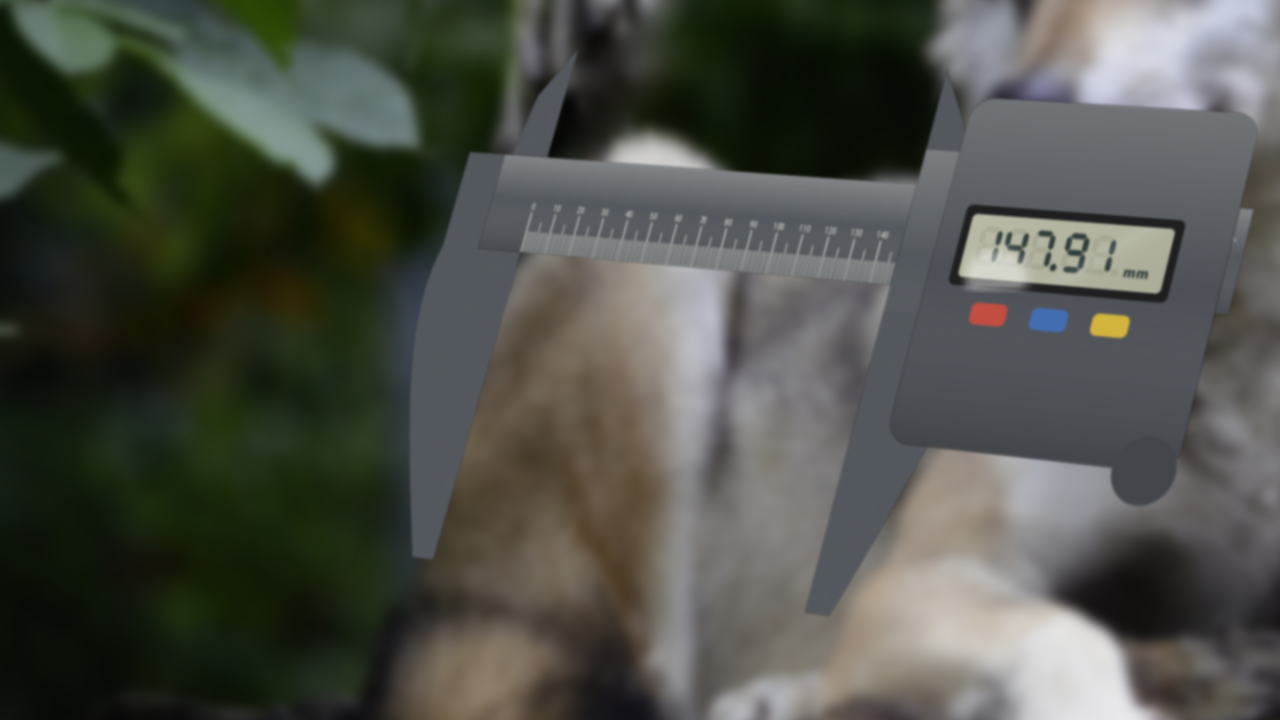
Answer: 147.91 mm
